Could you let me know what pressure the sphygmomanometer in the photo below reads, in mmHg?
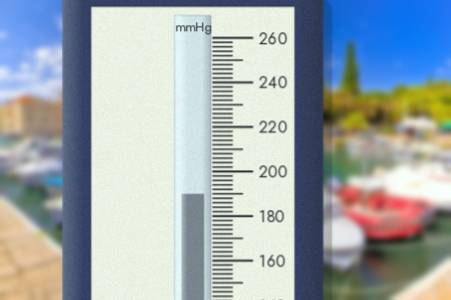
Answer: 190 mmHg
